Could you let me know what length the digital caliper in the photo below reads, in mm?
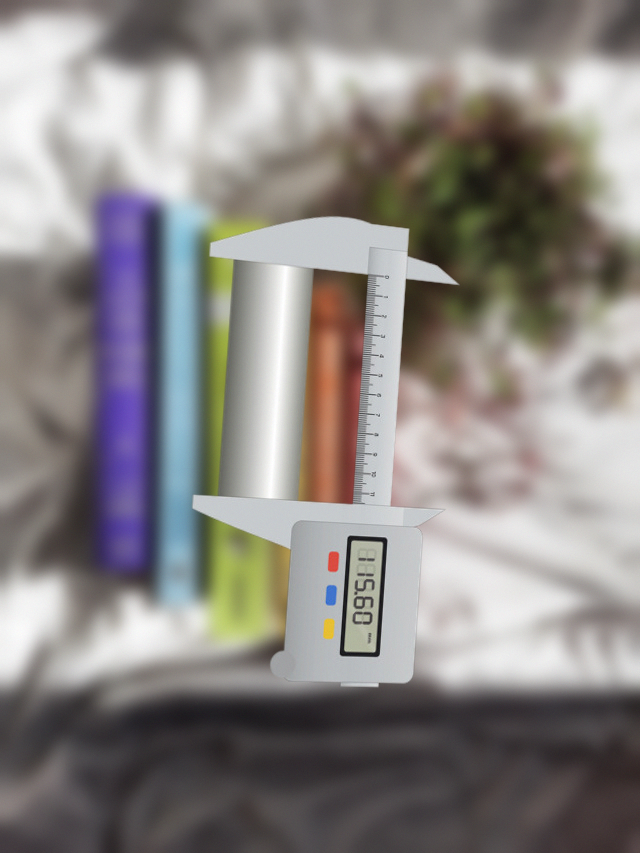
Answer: 115.60 mm
